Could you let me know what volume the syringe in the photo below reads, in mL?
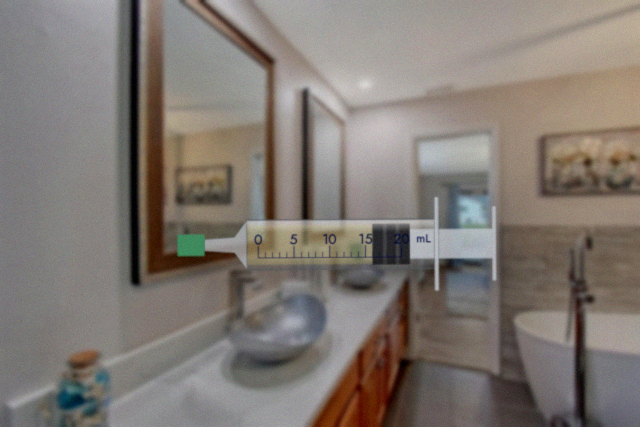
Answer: 16 mL
